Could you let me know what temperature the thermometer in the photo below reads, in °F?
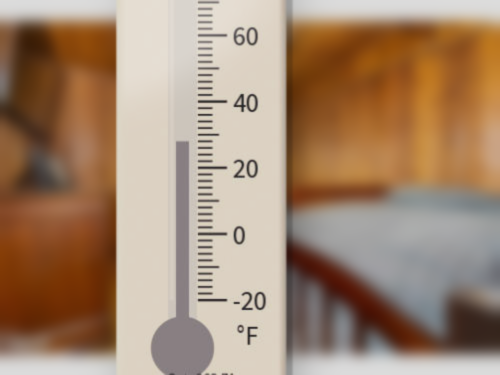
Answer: 28 °F
